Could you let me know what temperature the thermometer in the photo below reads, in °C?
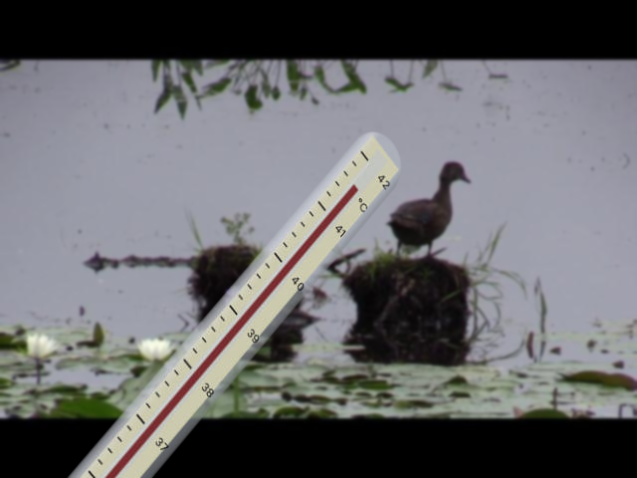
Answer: 41.6 °C
